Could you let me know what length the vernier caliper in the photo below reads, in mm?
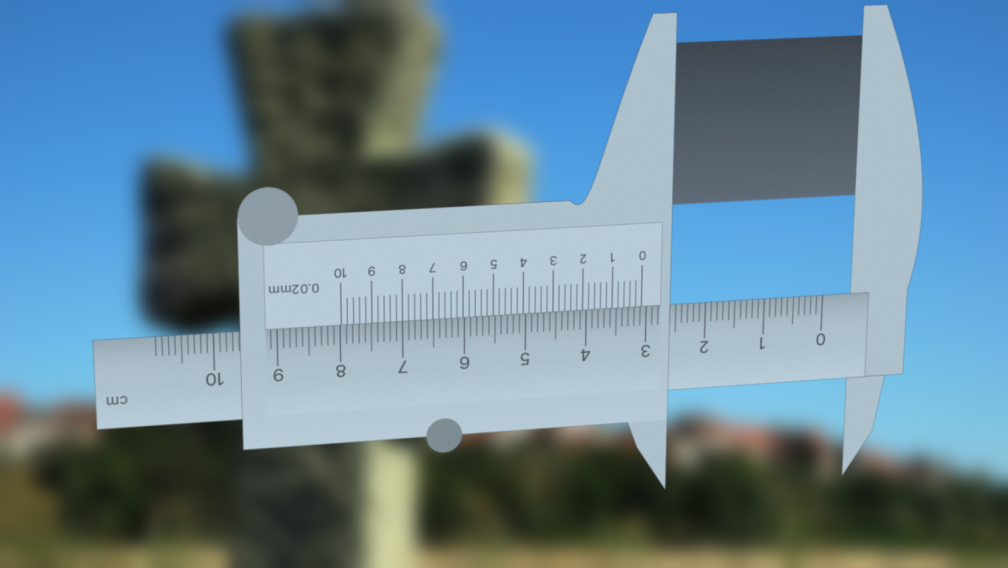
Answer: 30.8 mm
